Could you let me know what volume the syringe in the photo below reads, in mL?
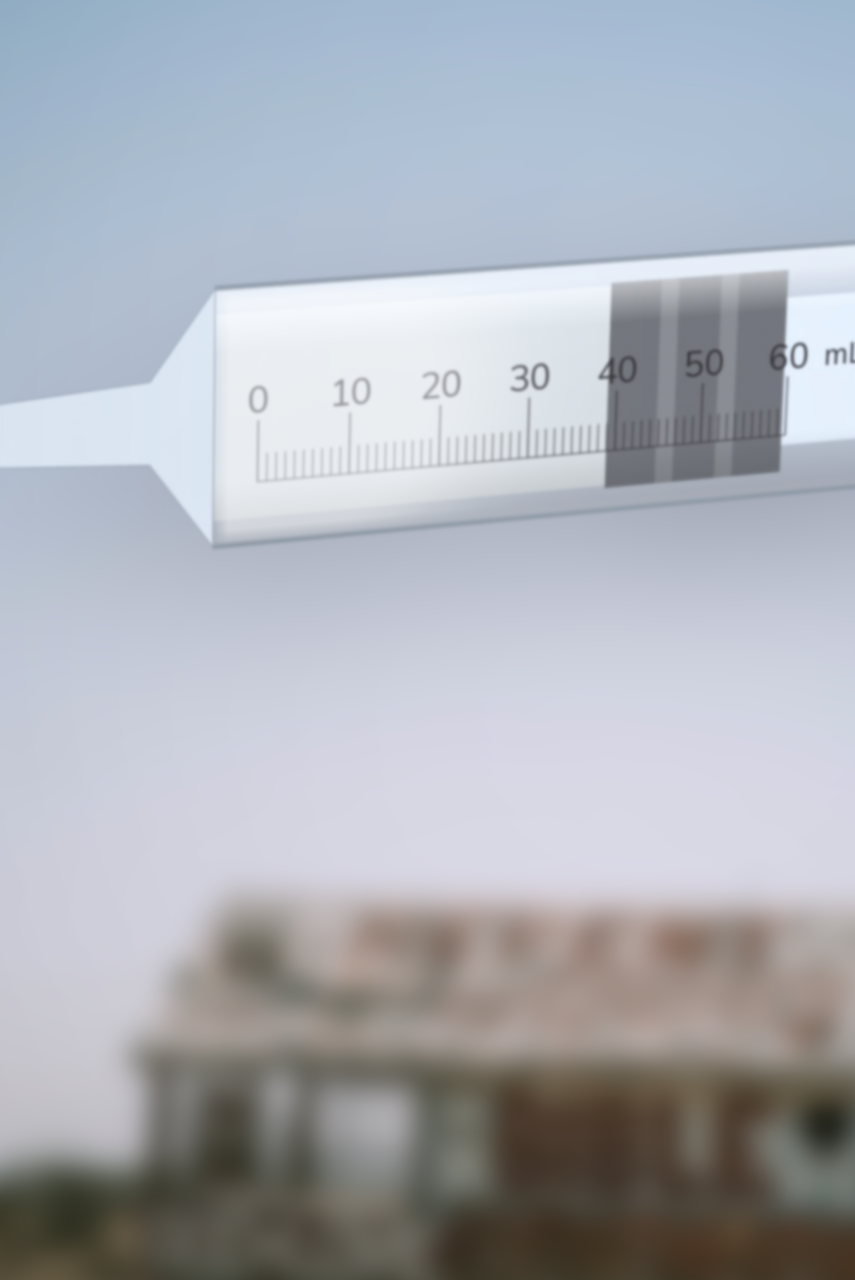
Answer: 39 mL
